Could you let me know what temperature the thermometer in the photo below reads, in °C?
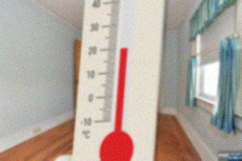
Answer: 20 °C
